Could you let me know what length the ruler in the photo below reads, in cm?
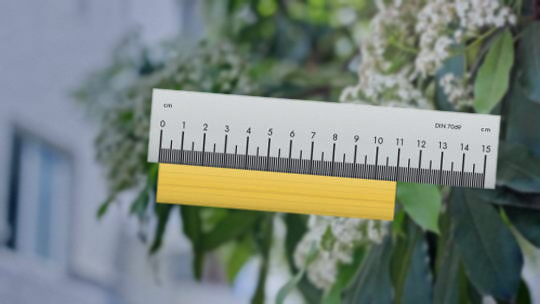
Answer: 11 cm
